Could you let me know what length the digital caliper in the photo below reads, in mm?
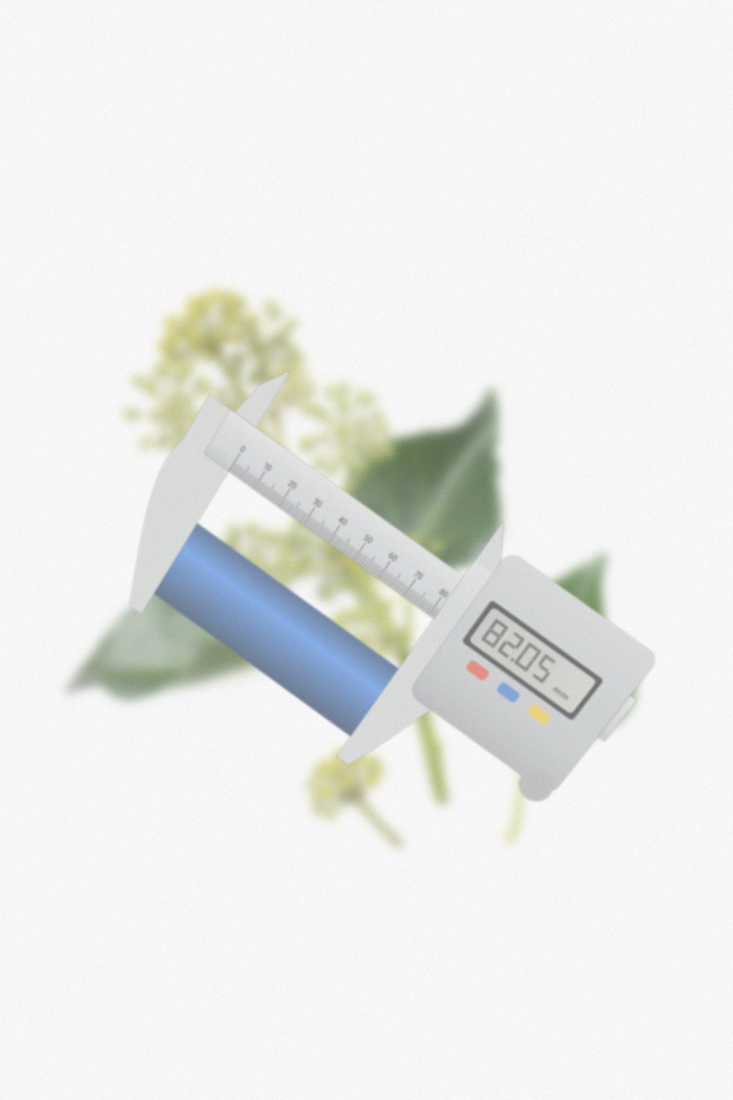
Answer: 82.05 mm
